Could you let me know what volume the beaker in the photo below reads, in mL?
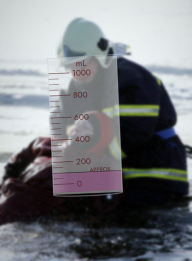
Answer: 100 mL
